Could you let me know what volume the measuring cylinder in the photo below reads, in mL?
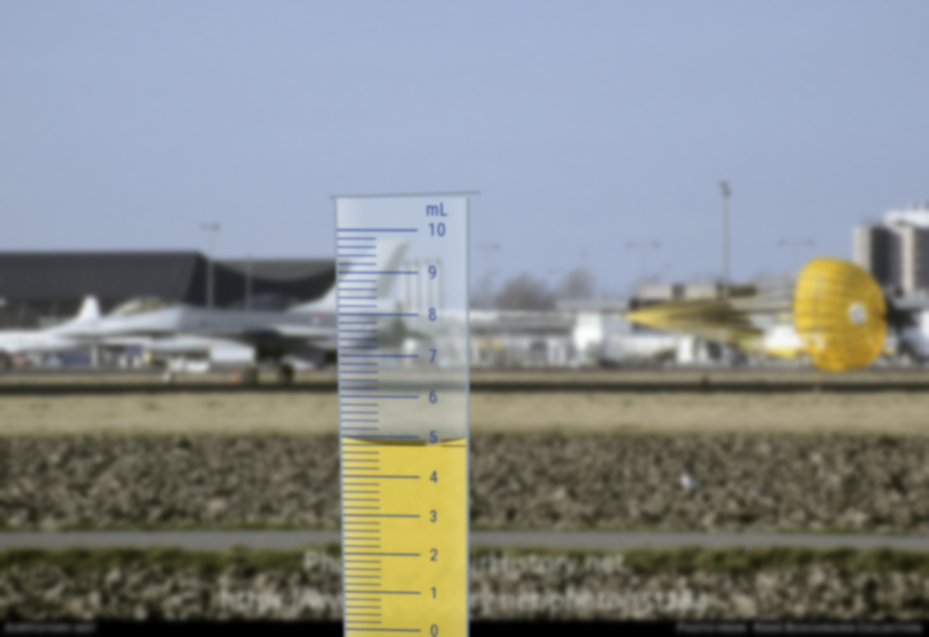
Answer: 4.8 mL
